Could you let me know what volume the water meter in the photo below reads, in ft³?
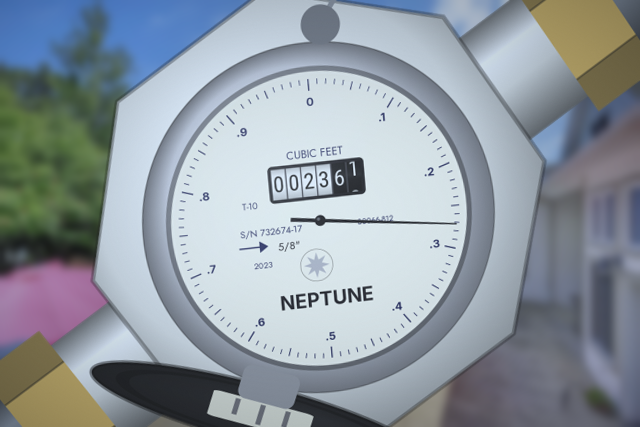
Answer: 2361.27 ft³
